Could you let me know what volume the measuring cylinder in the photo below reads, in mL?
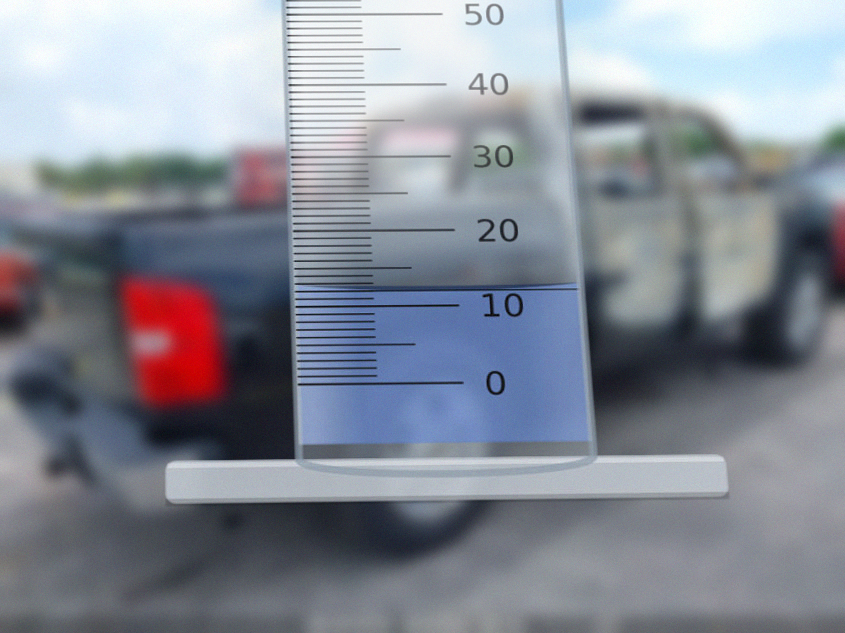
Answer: 12 mL
